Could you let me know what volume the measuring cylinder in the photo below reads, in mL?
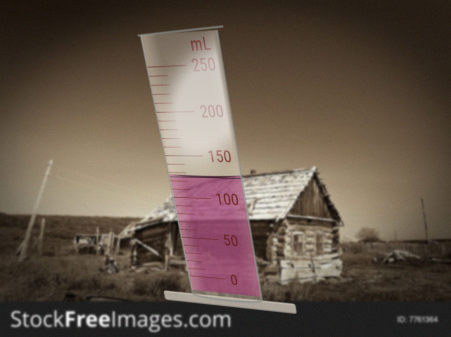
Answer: 125 mL
